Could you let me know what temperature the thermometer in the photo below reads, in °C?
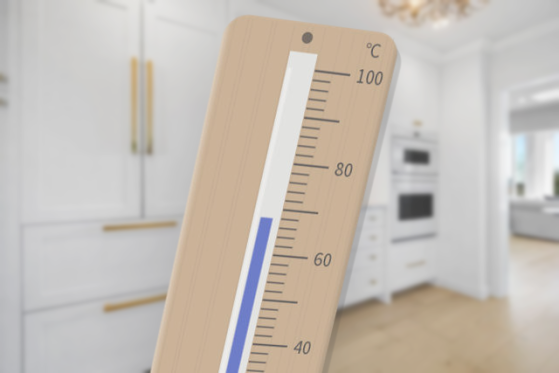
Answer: 68 °C
